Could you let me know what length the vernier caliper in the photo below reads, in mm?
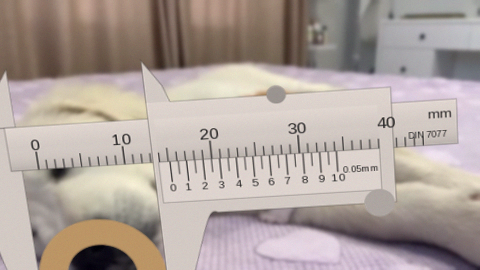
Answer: 15.2 mm
